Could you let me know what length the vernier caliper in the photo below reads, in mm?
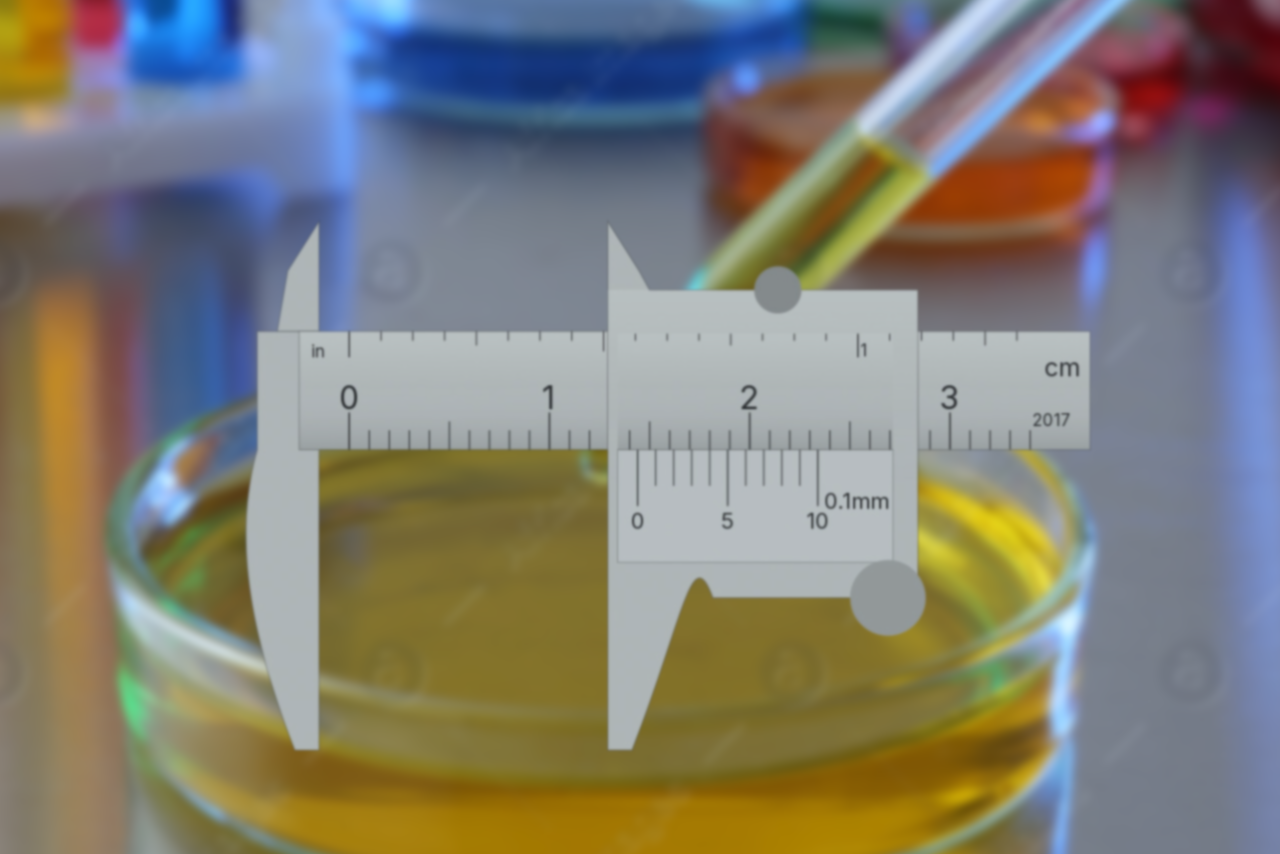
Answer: 14.4 mm
